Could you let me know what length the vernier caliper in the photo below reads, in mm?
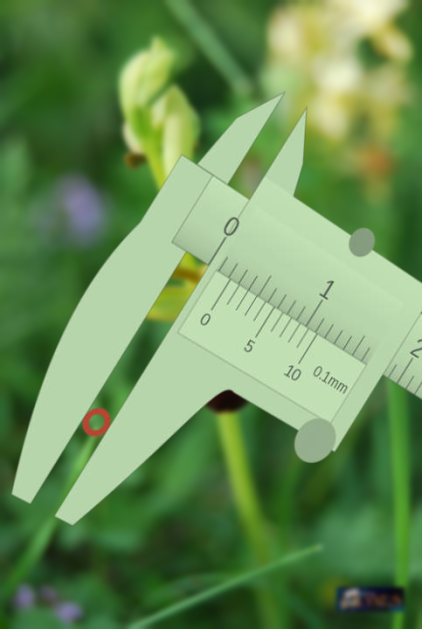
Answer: 2.2 mm
